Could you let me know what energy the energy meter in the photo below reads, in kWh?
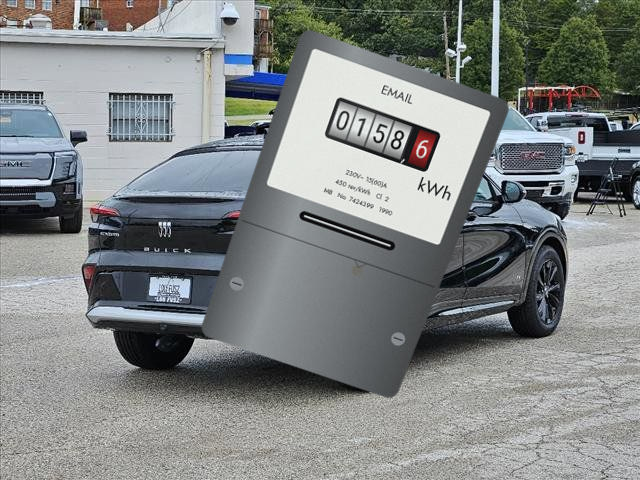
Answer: 158.6 kWh
